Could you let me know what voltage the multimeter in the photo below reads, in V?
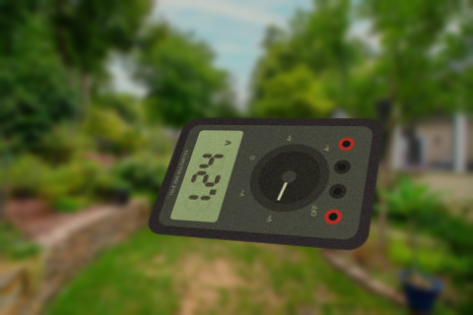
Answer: 1.24 V
